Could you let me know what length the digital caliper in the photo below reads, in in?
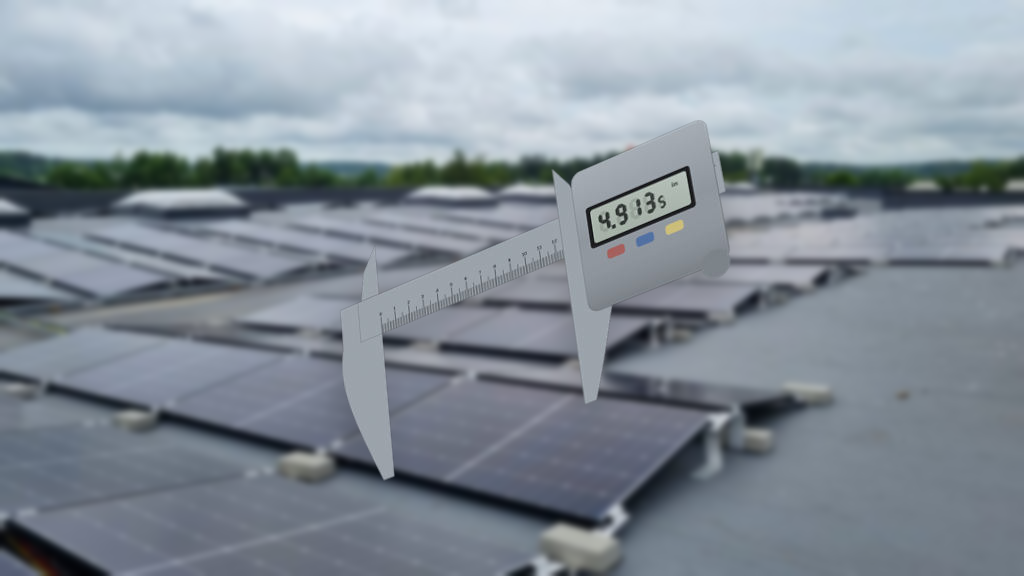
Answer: 4.9135 in
